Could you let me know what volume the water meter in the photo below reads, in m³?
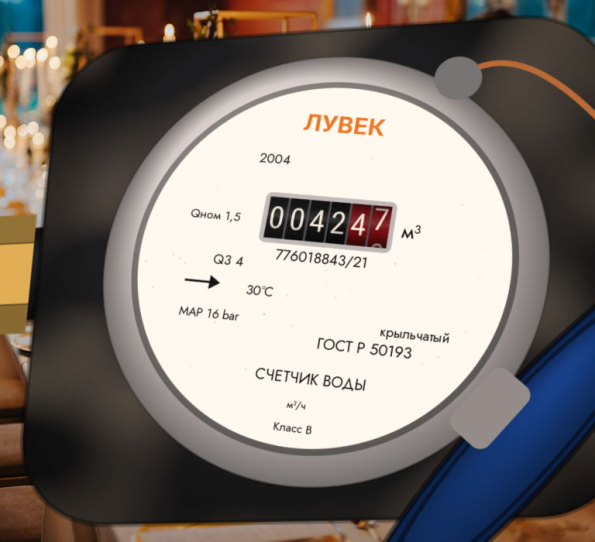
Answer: 42.47 m³
